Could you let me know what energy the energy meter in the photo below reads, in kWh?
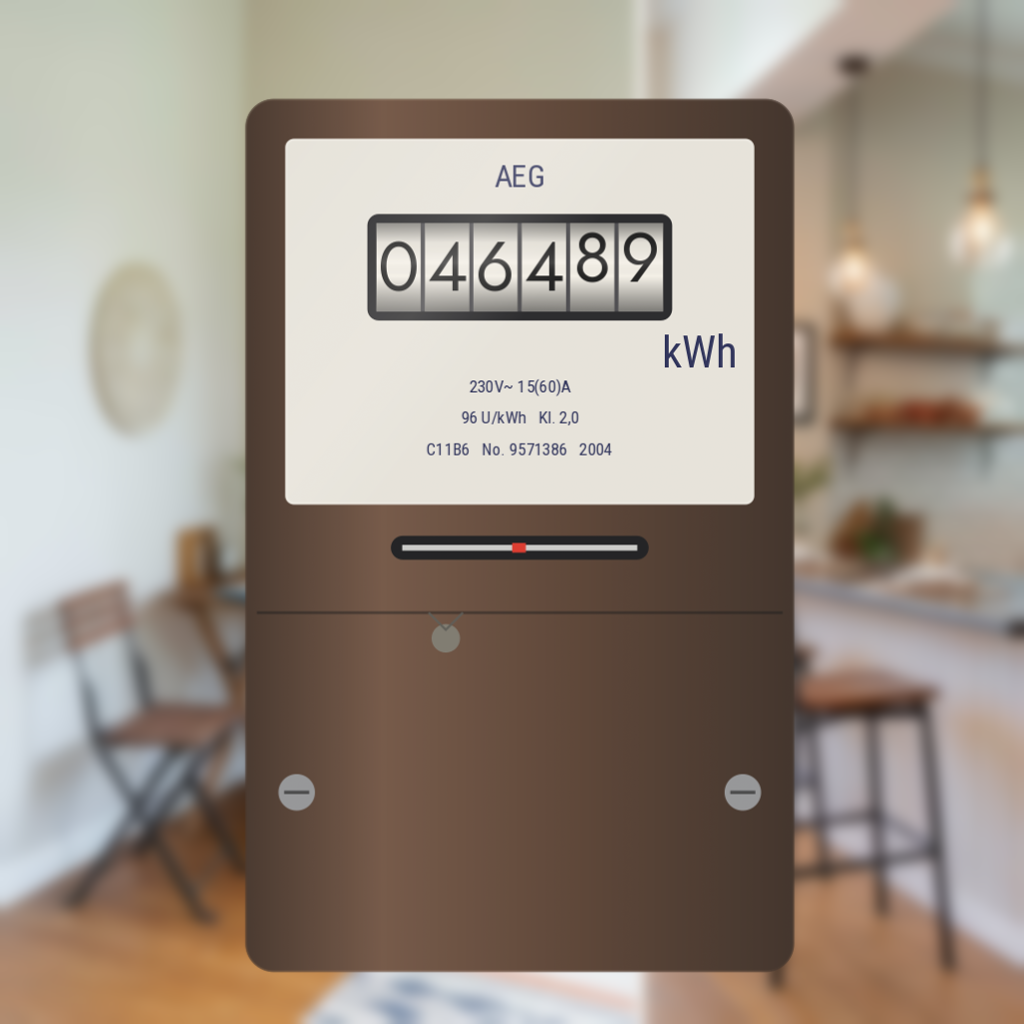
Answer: 46489 kWh
